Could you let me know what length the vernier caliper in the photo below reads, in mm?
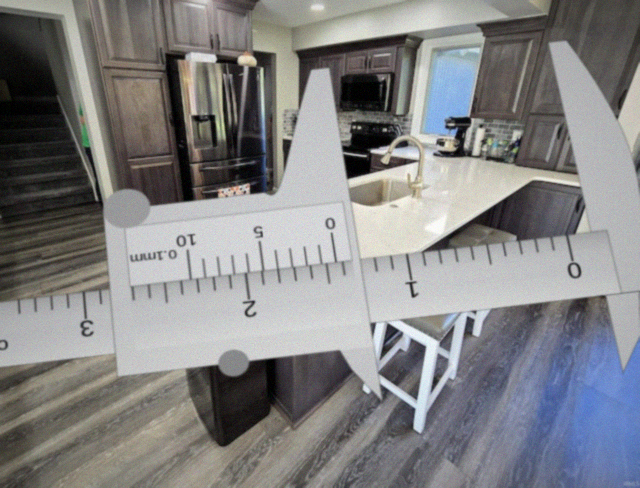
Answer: 14.4 mm
